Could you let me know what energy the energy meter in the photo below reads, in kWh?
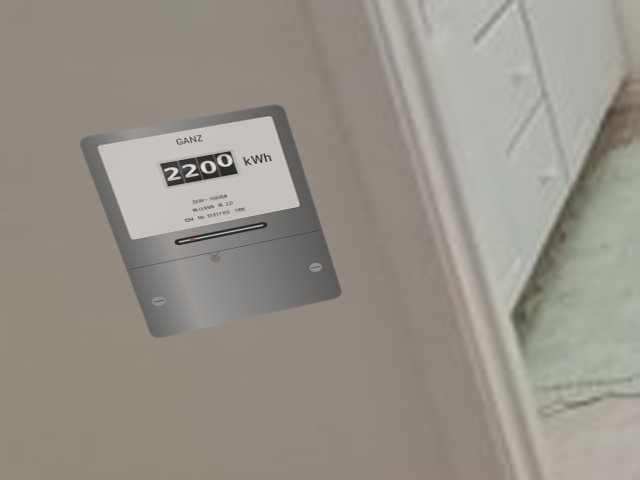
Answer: 2200 kWh
